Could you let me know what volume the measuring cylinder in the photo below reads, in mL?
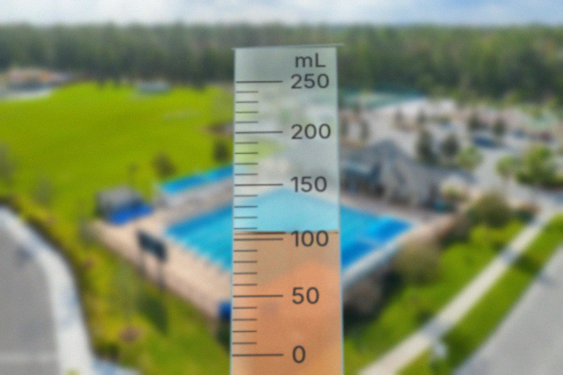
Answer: 105 mL
